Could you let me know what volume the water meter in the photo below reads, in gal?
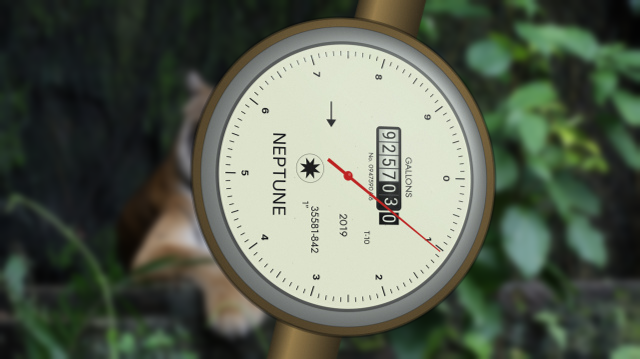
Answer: 9257031.0 gal
